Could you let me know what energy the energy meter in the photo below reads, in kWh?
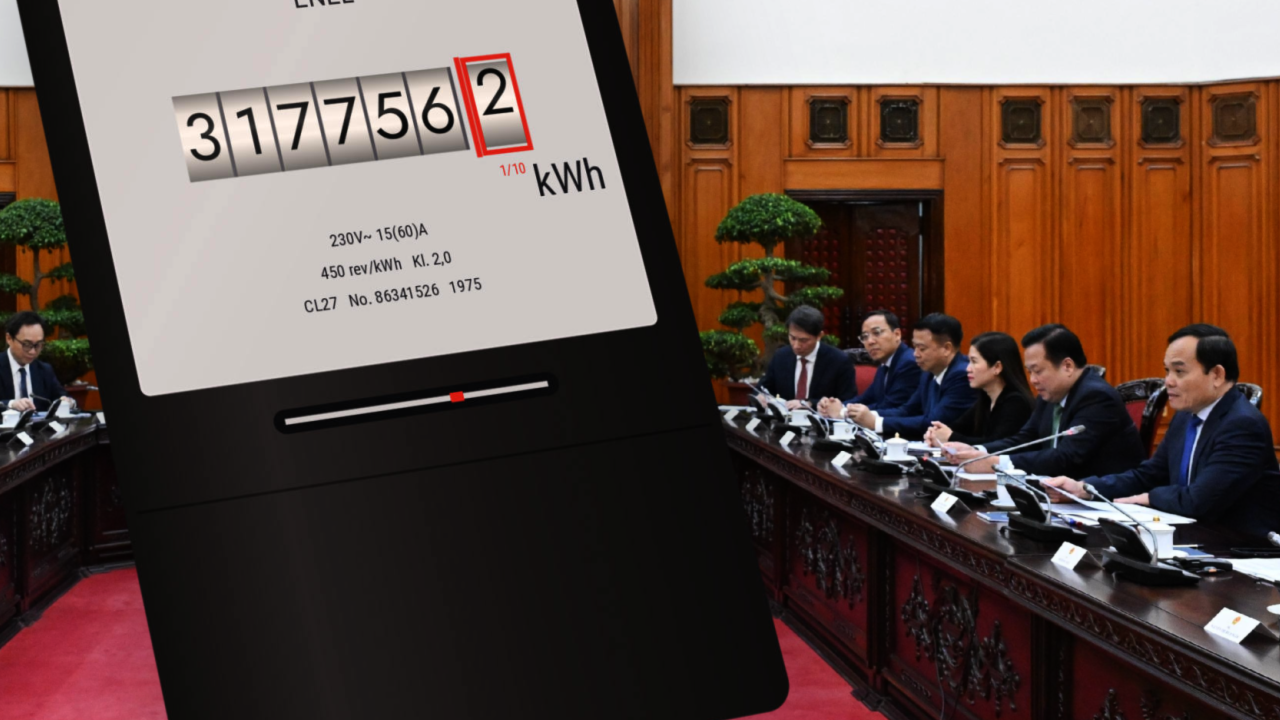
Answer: 317756.2 kWh
